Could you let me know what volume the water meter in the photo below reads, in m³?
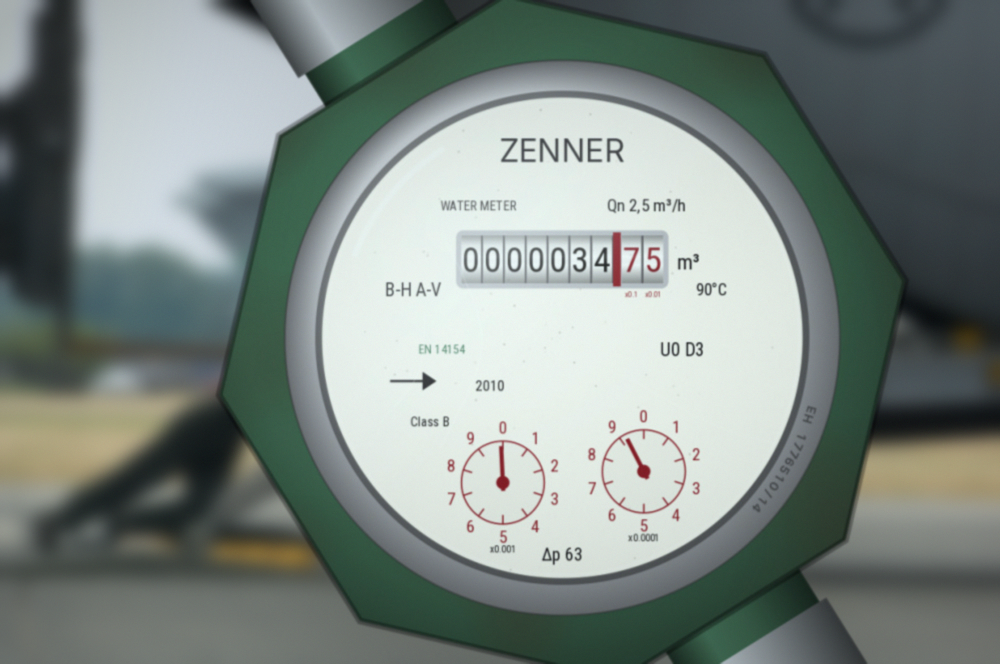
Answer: 34.7499 m³
